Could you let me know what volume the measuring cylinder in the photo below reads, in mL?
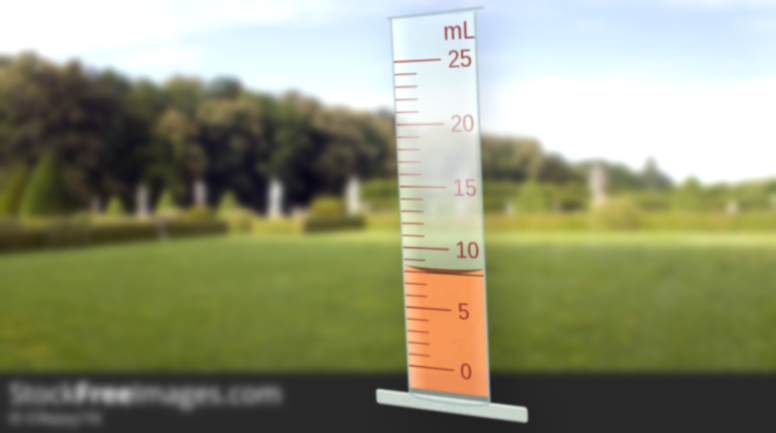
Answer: 8 mL
